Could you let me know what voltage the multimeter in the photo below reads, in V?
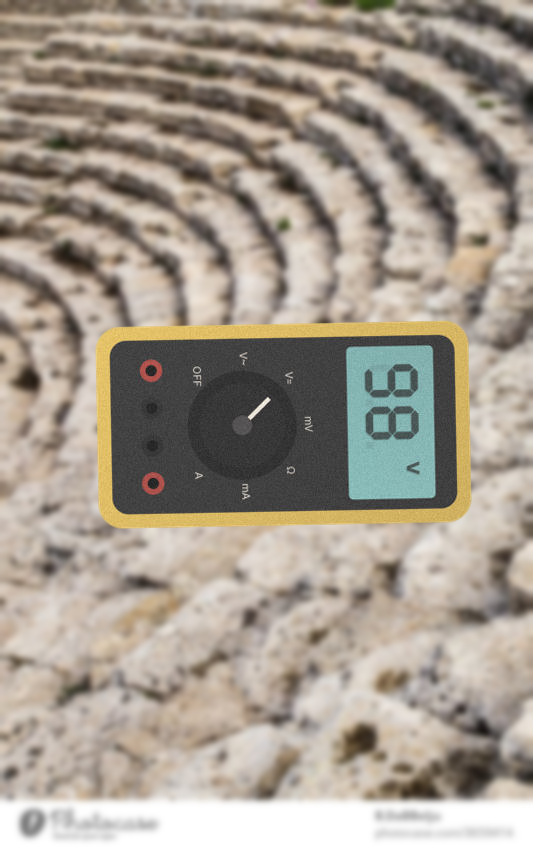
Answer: 98 V
